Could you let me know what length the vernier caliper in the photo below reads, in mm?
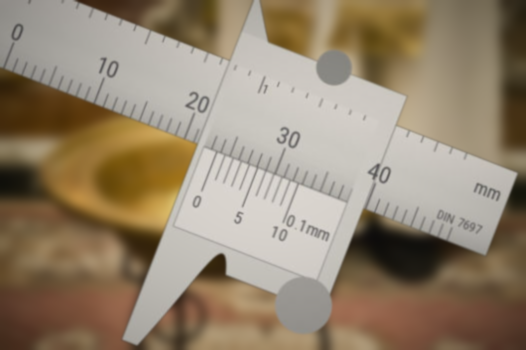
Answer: 23.6 mm
